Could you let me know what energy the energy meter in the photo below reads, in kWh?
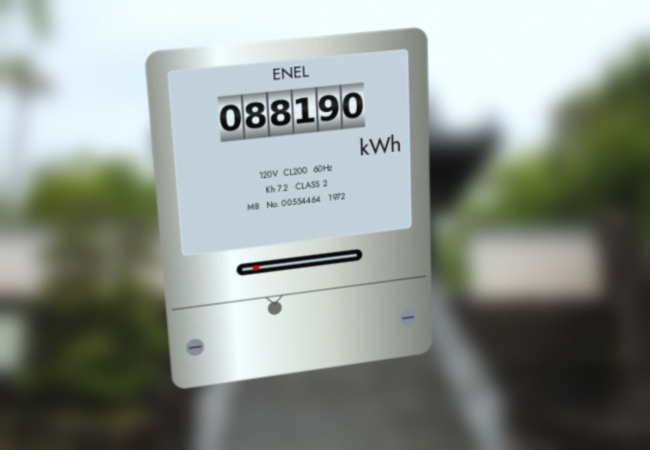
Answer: 88190 kWh
